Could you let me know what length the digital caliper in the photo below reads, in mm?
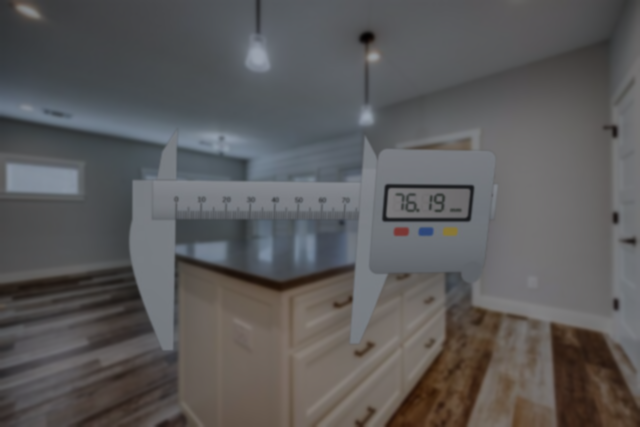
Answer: 76.19 mm
